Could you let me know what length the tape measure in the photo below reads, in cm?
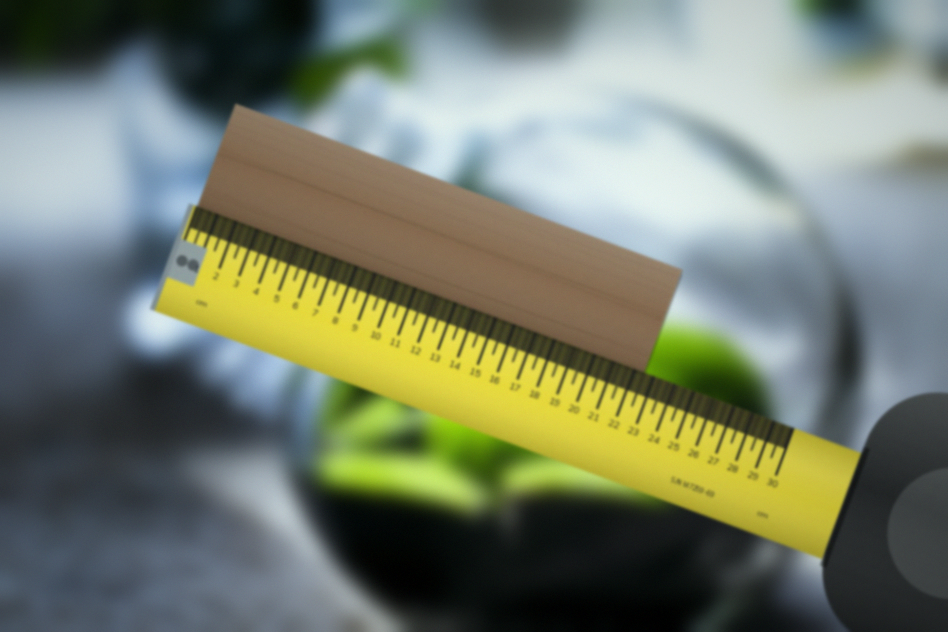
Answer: 22.5 cm
